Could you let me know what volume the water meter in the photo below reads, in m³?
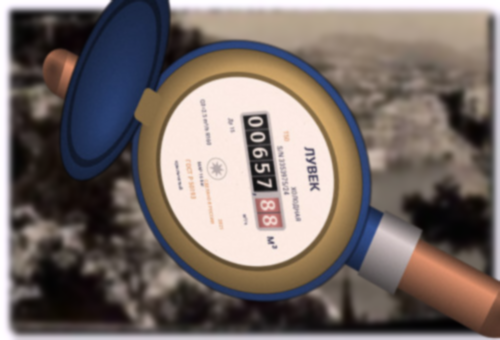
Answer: 657.88 m³
